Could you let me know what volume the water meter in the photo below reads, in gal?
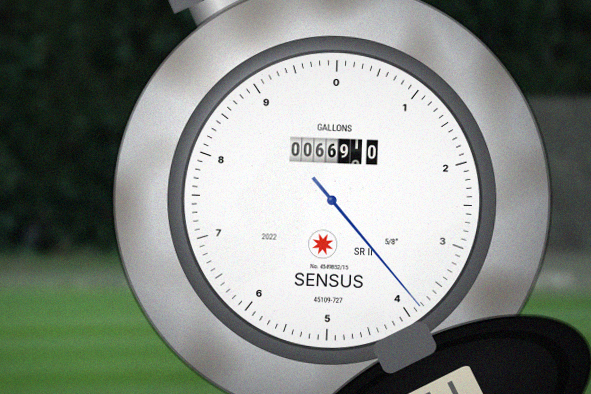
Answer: 66913.8 gal
